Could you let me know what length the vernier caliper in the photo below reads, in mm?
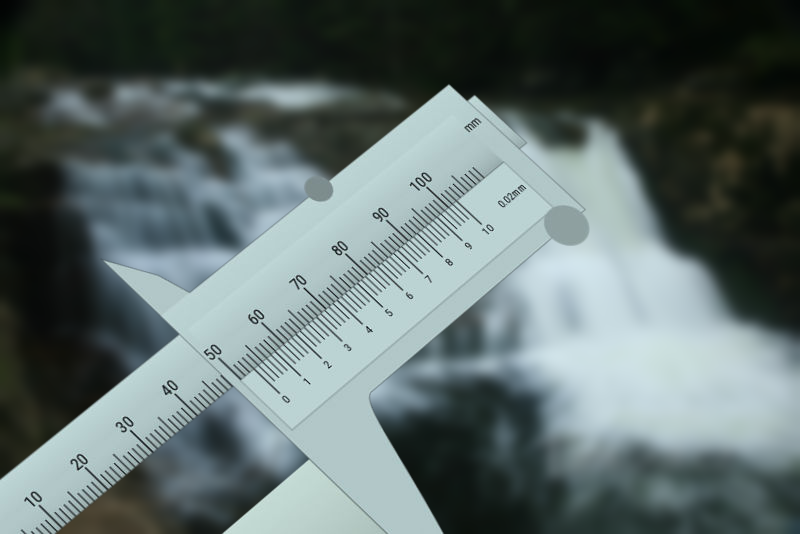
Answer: 53.0 mm
